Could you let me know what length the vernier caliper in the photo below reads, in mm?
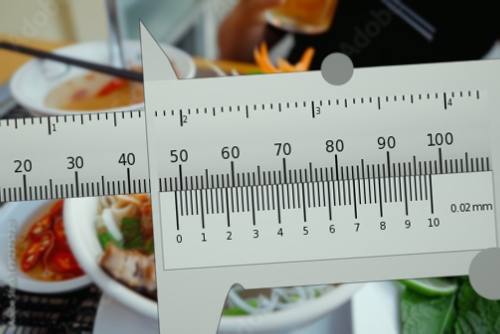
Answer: 48.8 mm
